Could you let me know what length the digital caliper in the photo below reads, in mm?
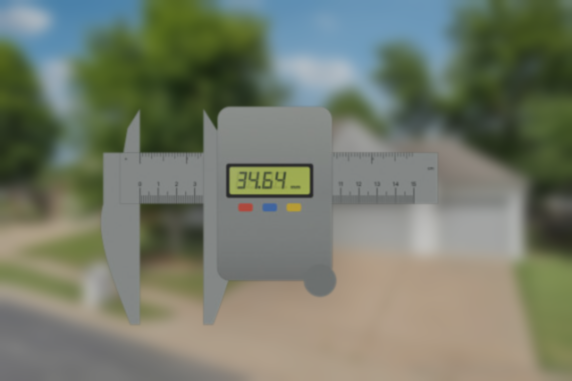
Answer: 34.64 mm
